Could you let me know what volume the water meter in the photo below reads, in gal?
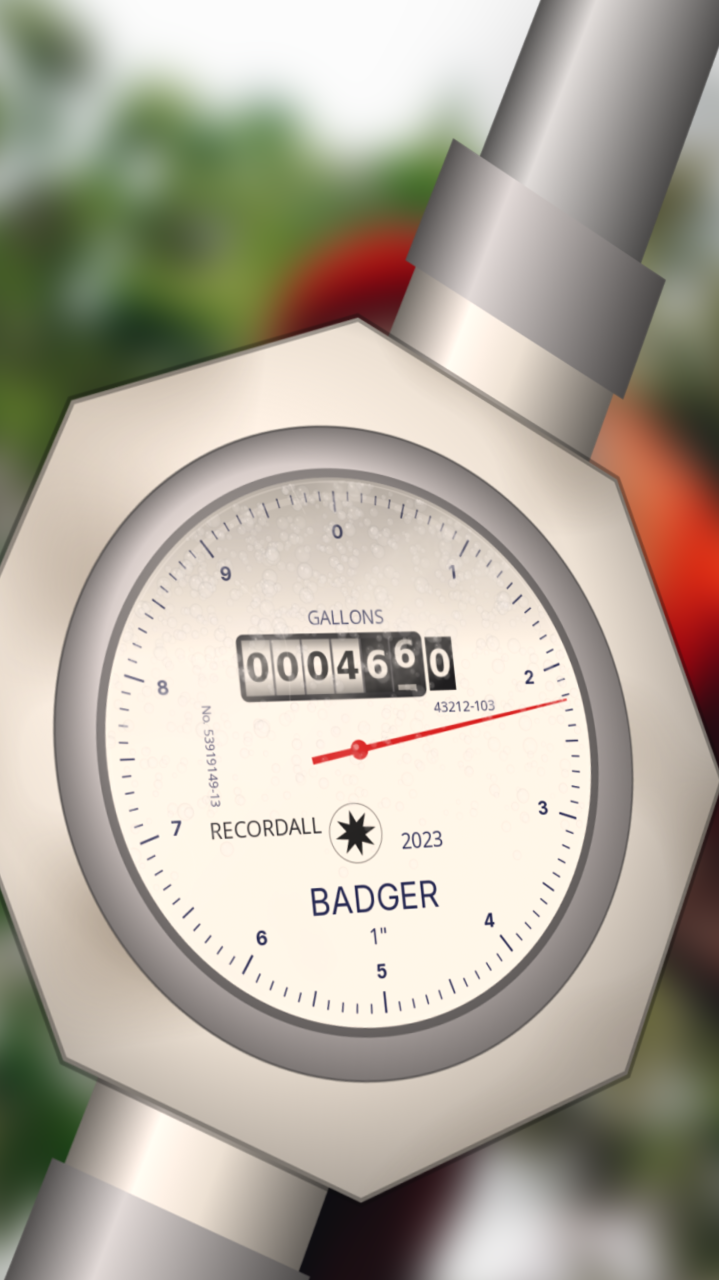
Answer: 4662.2 gal
